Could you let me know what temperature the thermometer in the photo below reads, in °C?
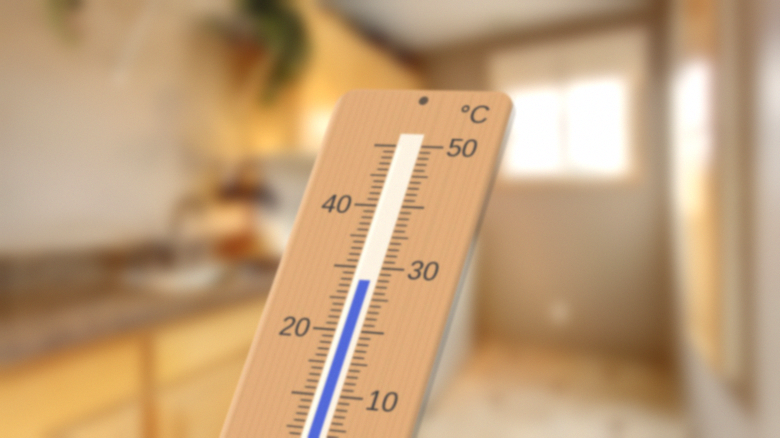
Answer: 28 °C
